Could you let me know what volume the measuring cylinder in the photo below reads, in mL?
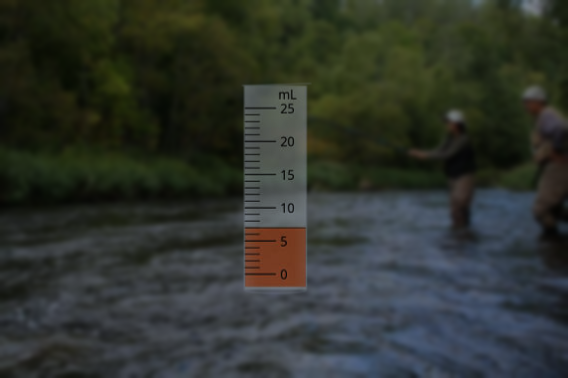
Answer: 7 mL
